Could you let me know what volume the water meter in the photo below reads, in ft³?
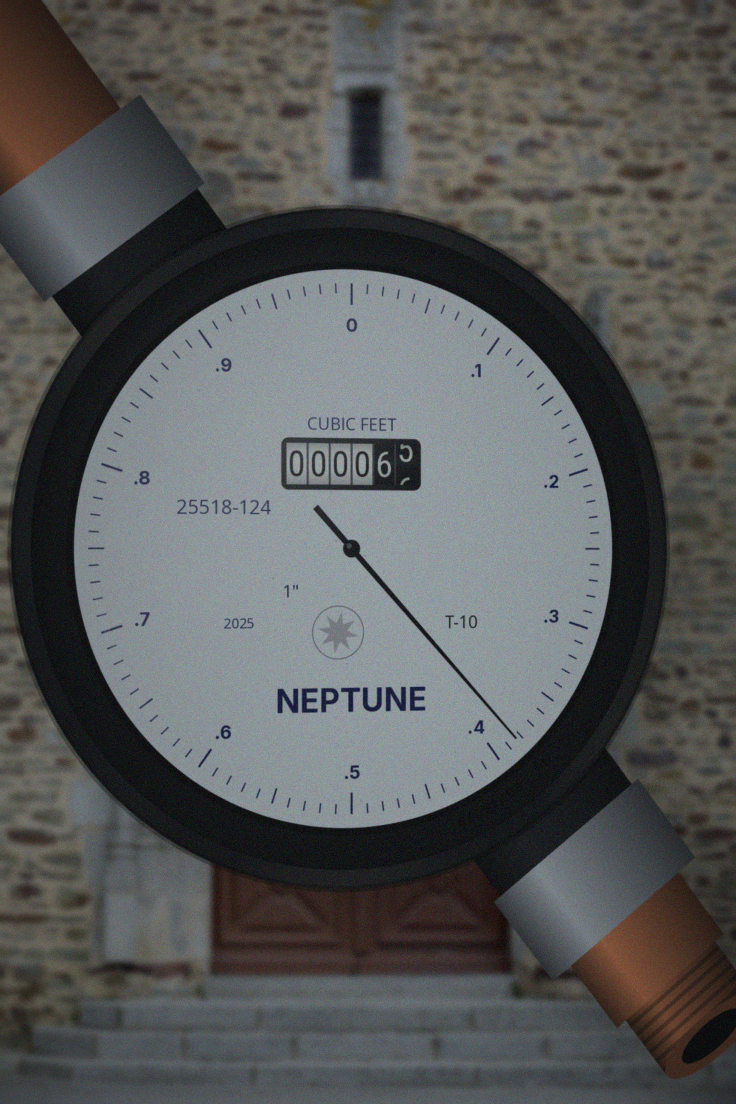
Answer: 65.38 ft³
